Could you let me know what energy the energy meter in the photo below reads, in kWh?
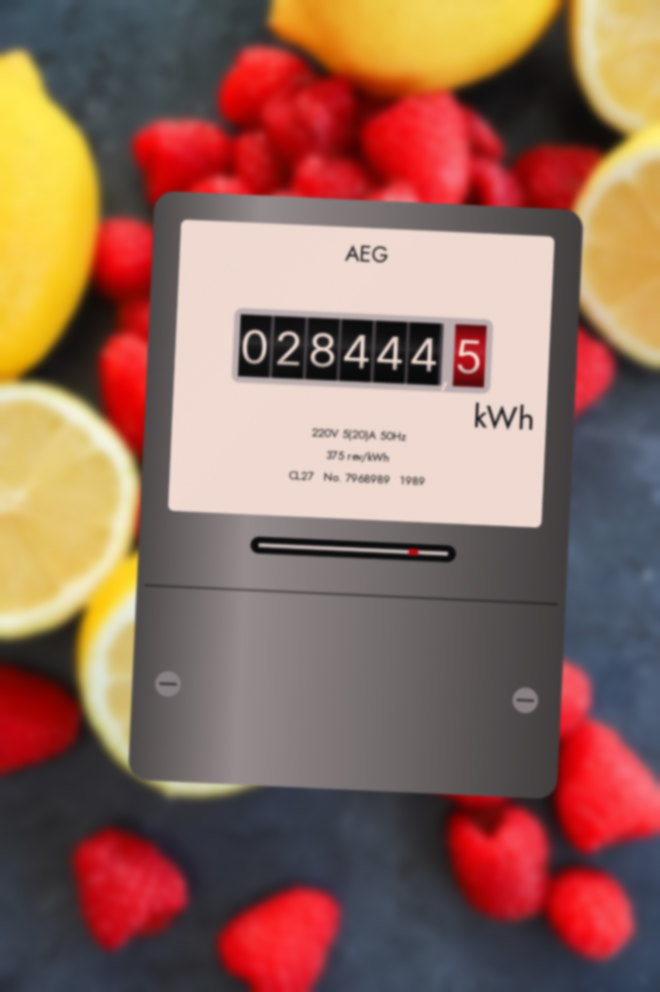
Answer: 28444.5 kWh
